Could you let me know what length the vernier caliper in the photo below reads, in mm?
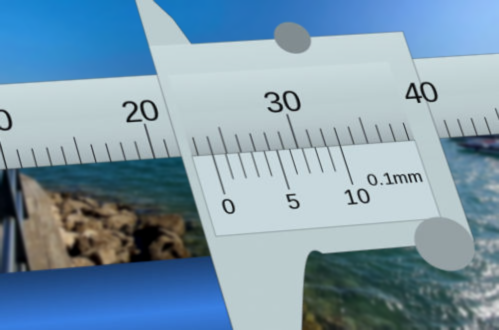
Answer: 24.0 mm
